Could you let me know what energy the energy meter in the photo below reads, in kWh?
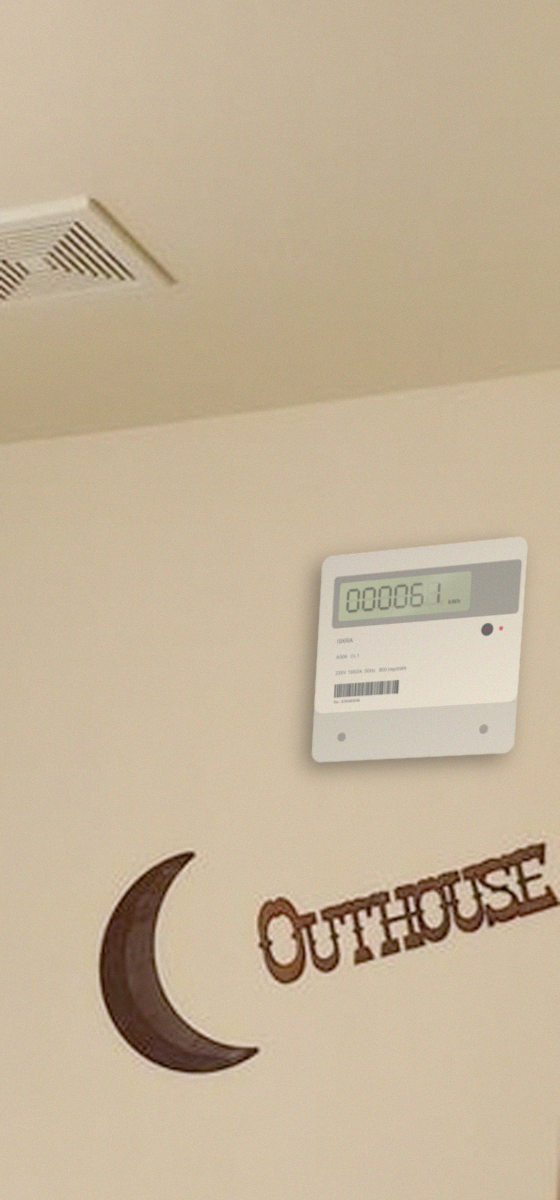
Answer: 61 kWh
